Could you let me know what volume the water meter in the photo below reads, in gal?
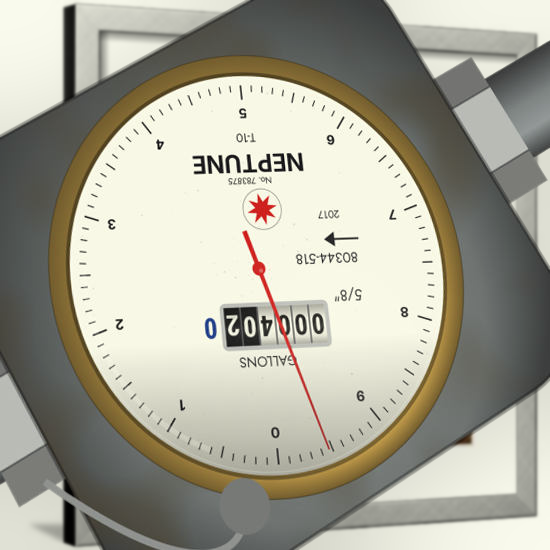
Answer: 4019.5 gal
